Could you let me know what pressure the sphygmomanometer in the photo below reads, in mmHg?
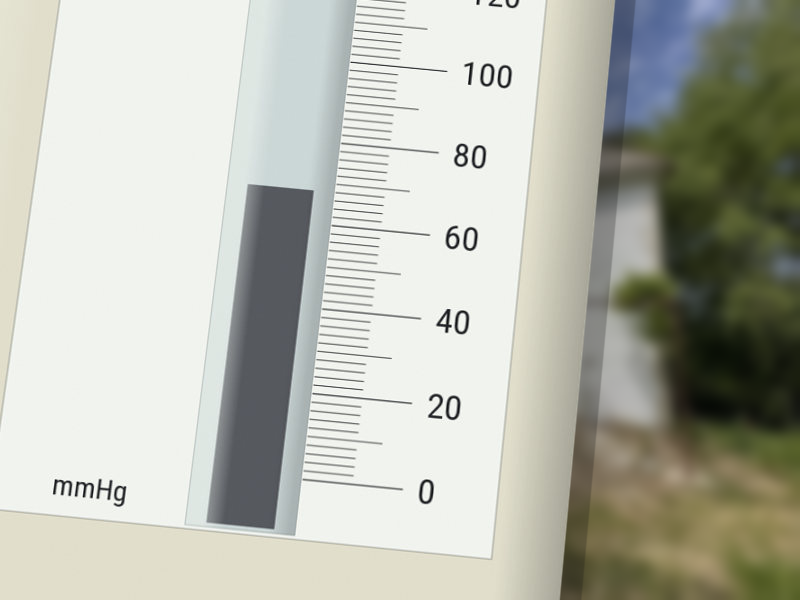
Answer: 68 mmHg
